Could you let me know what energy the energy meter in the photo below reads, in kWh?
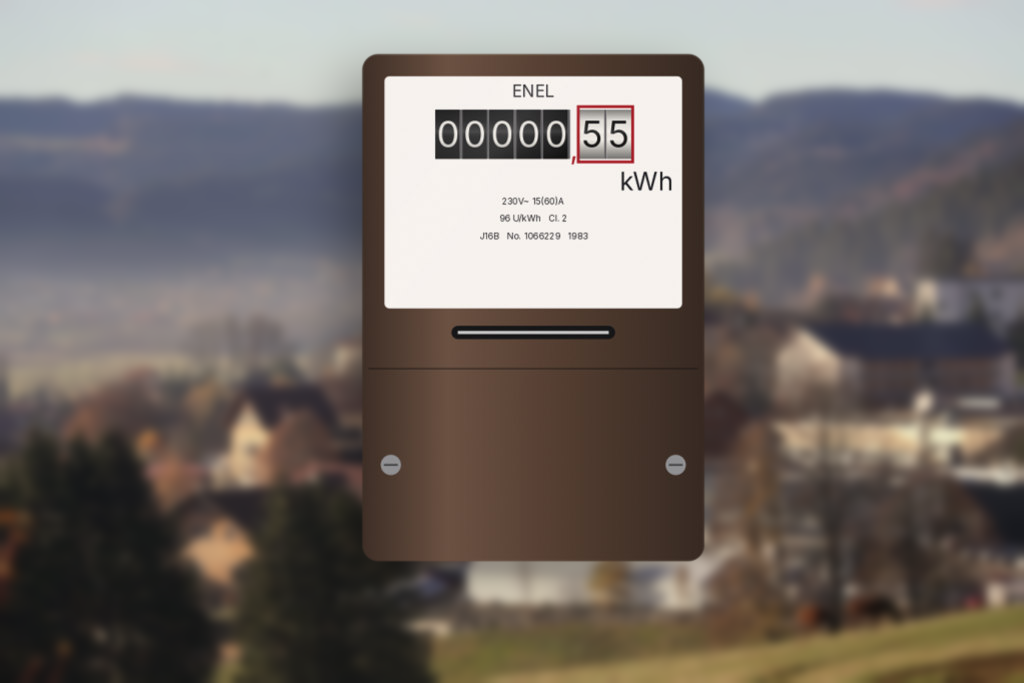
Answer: 0.55 kWh
